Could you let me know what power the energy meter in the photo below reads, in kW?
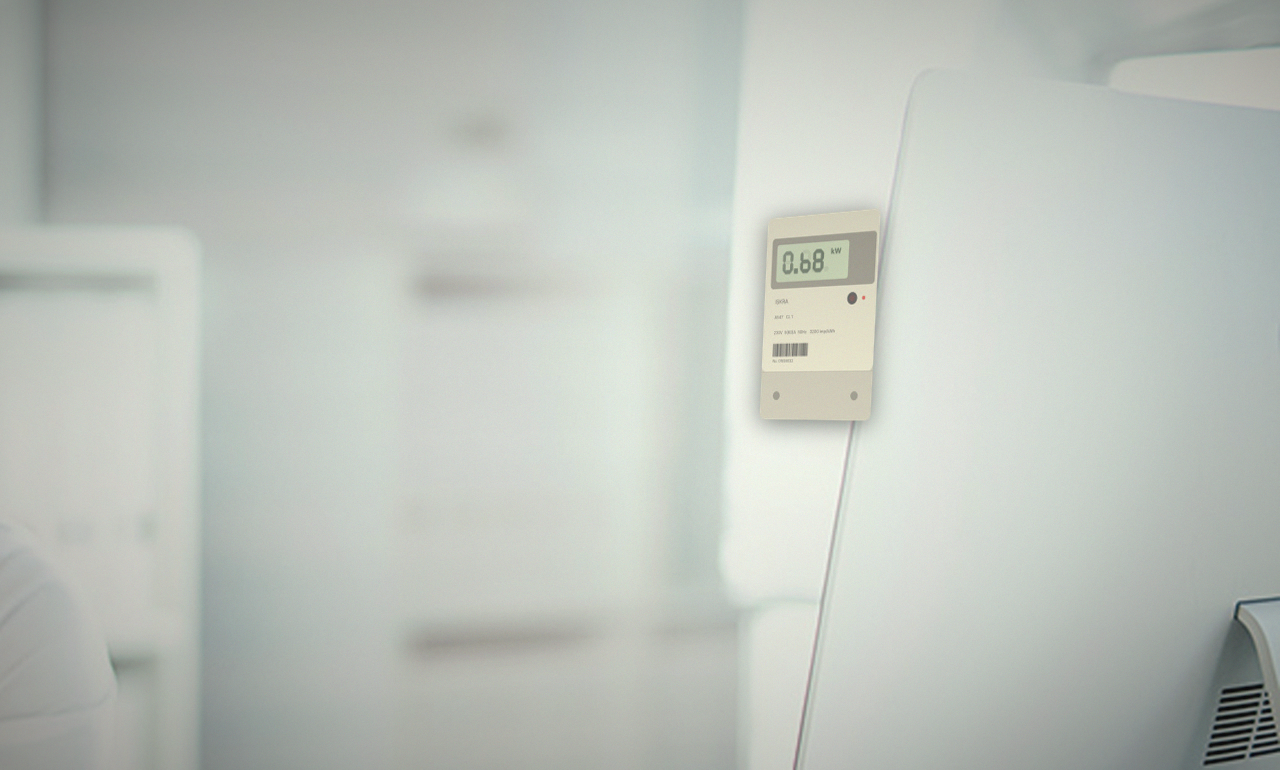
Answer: 0.68 kW
